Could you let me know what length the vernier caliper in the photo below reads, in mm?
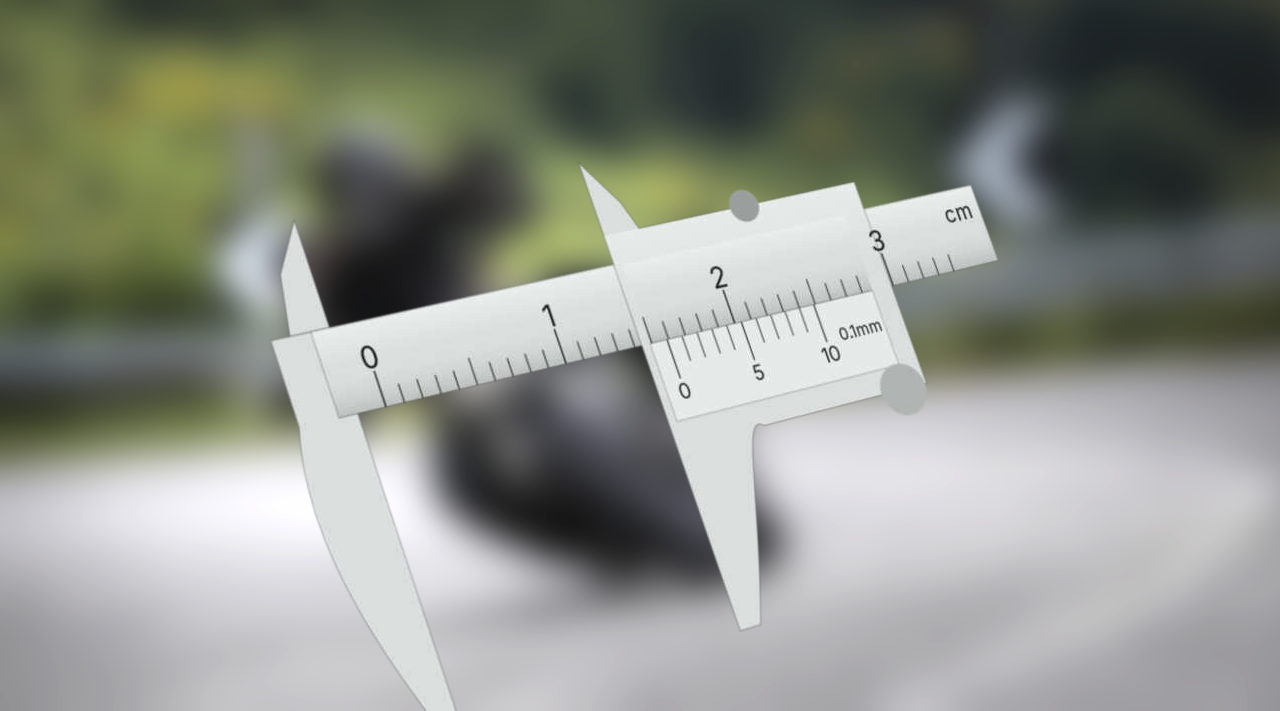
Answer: 15.9 mm
